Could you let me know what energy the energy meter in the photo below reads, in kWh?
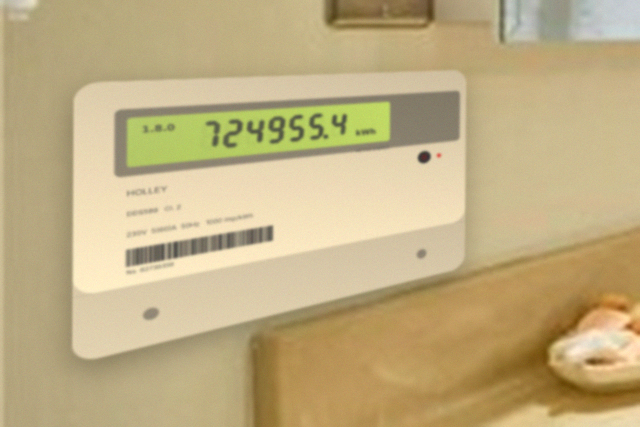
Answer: 724955.4 kWh
